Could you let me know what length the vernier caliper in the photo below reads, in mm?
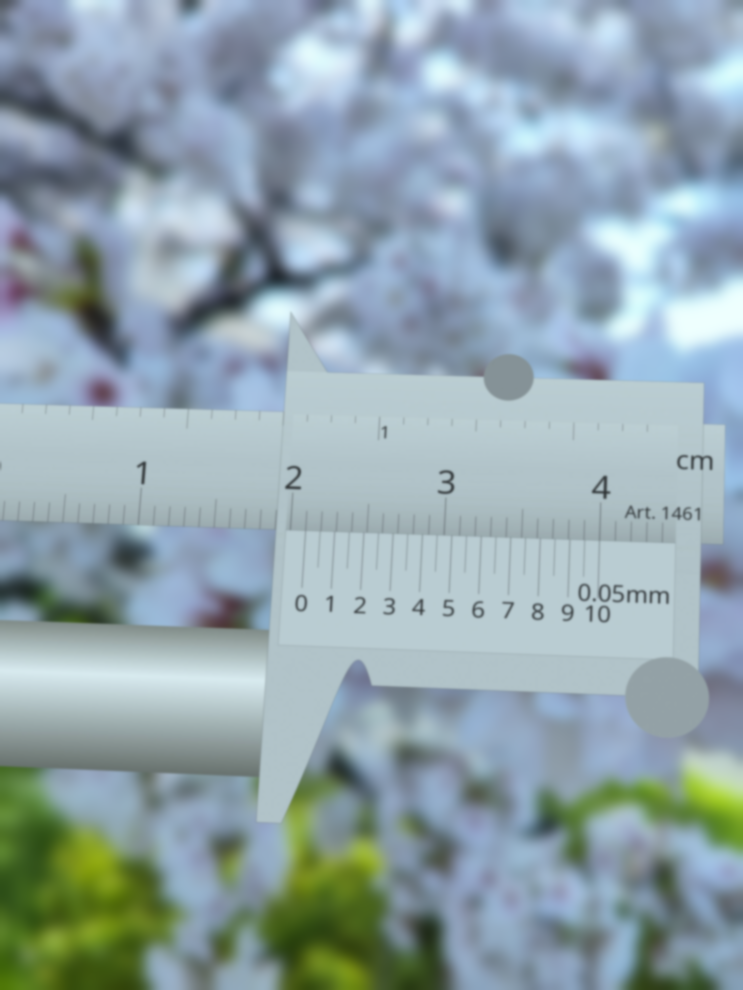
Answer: 21.0 mm
